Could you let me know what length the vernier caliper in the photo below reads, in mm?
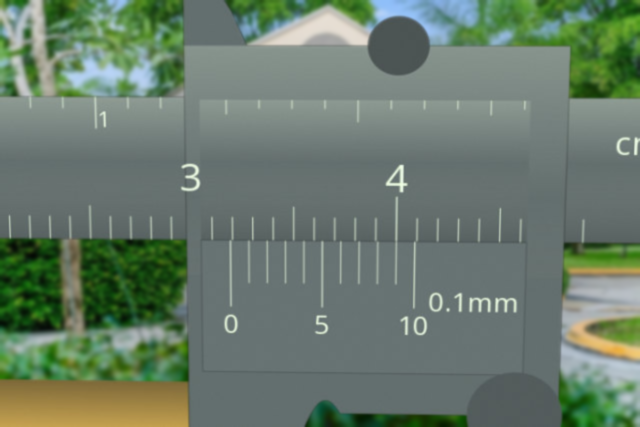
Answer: 31.9 mm
